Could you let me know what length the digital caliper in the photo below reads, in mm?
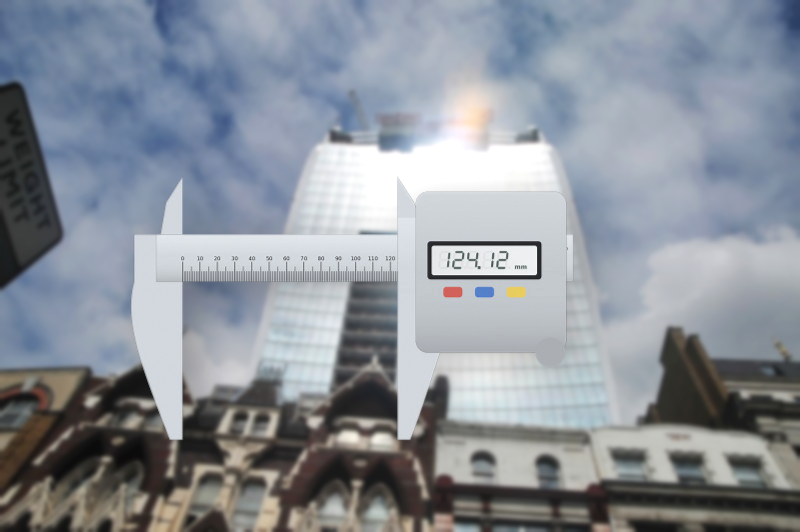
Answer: 124.12 mm
